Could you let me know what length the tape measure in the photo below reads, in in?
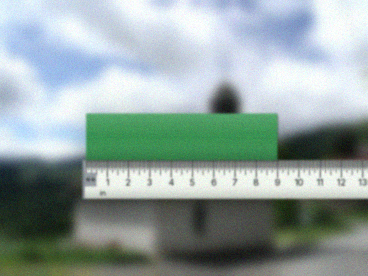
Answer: 9 in
